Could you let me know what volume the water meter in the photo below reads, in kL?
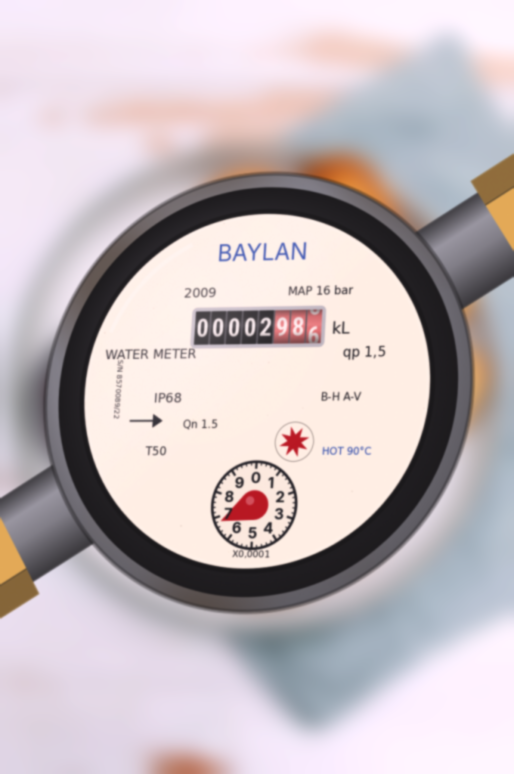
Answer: 2.9856 kL
